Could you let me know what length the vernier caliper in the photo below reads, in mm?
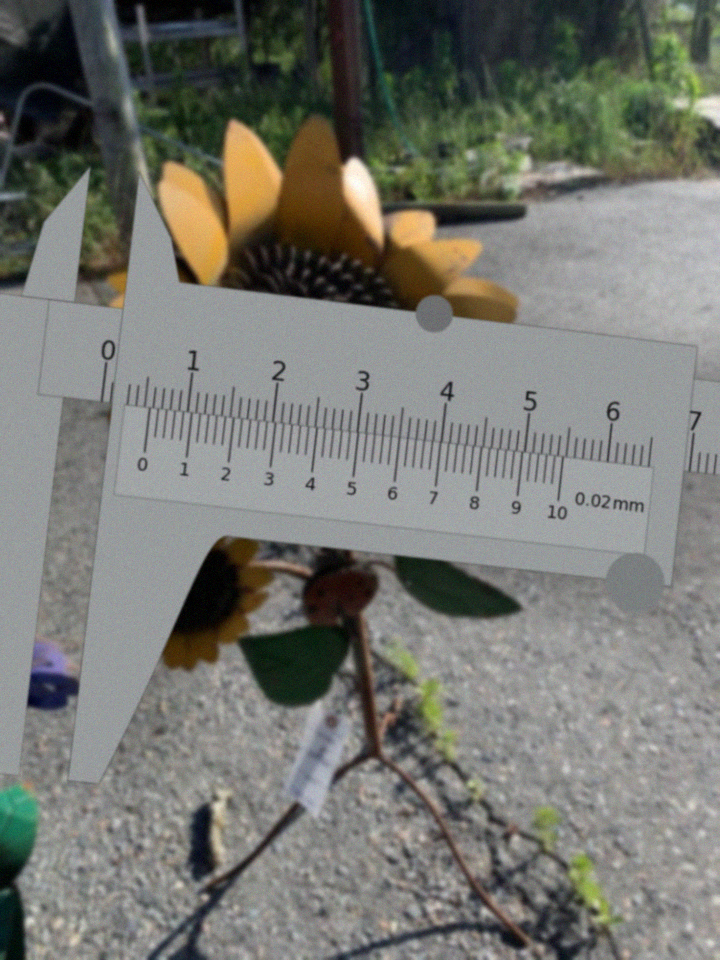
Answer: 5.6 mm
